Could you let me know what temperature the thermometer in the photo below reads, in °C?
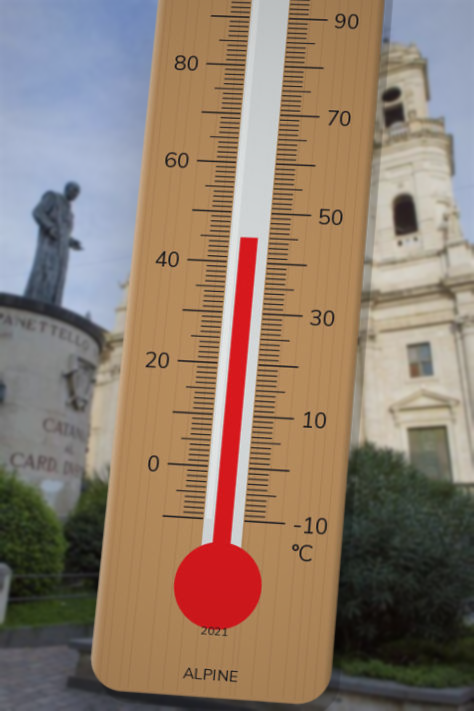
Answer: 45 °C
